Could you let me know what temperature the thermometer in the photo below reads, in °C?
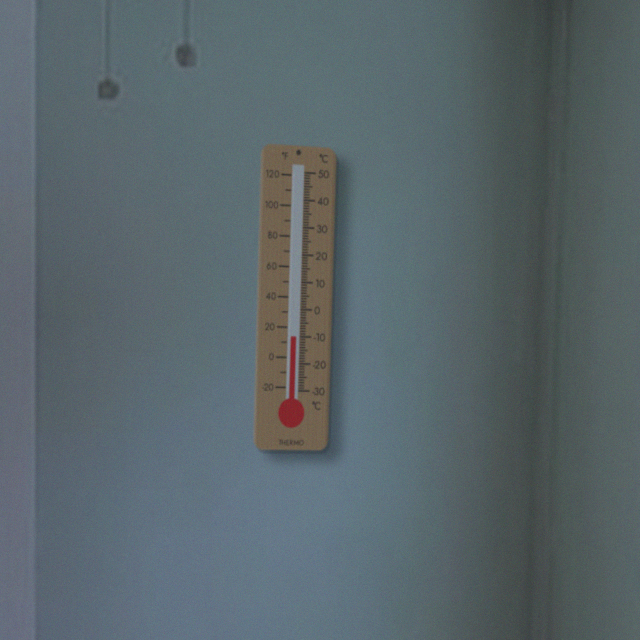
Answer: -10 °C
